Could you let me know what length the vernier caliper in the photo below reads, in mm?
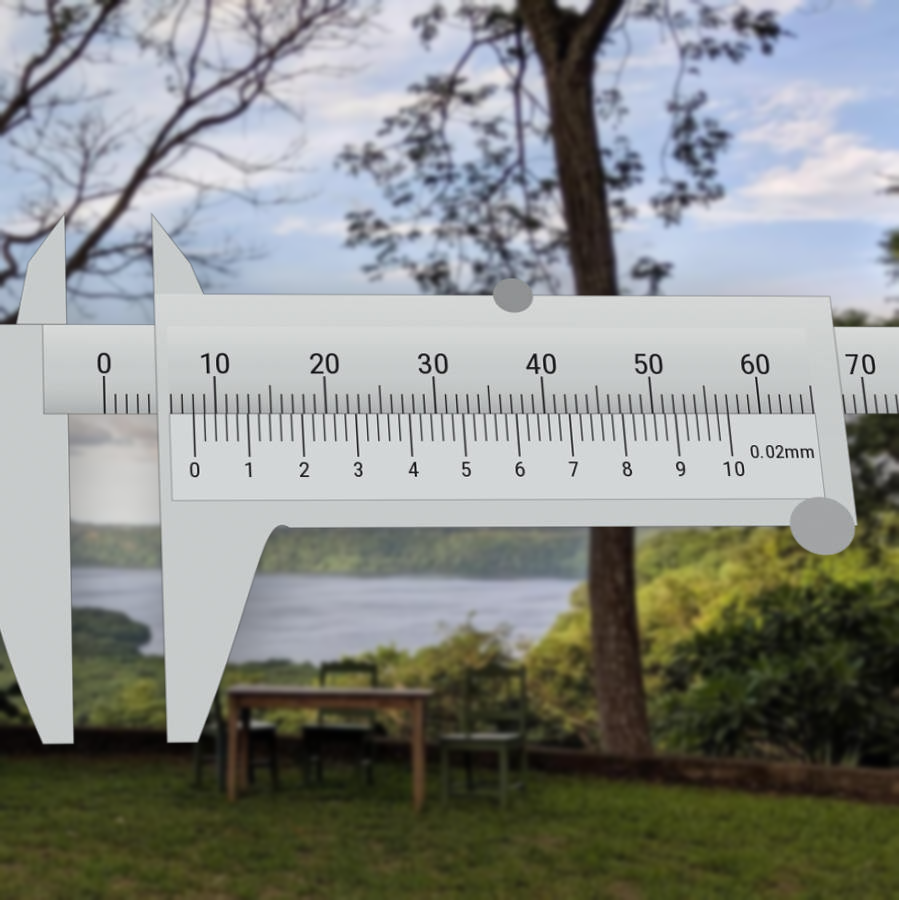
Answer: 8.0 mm
